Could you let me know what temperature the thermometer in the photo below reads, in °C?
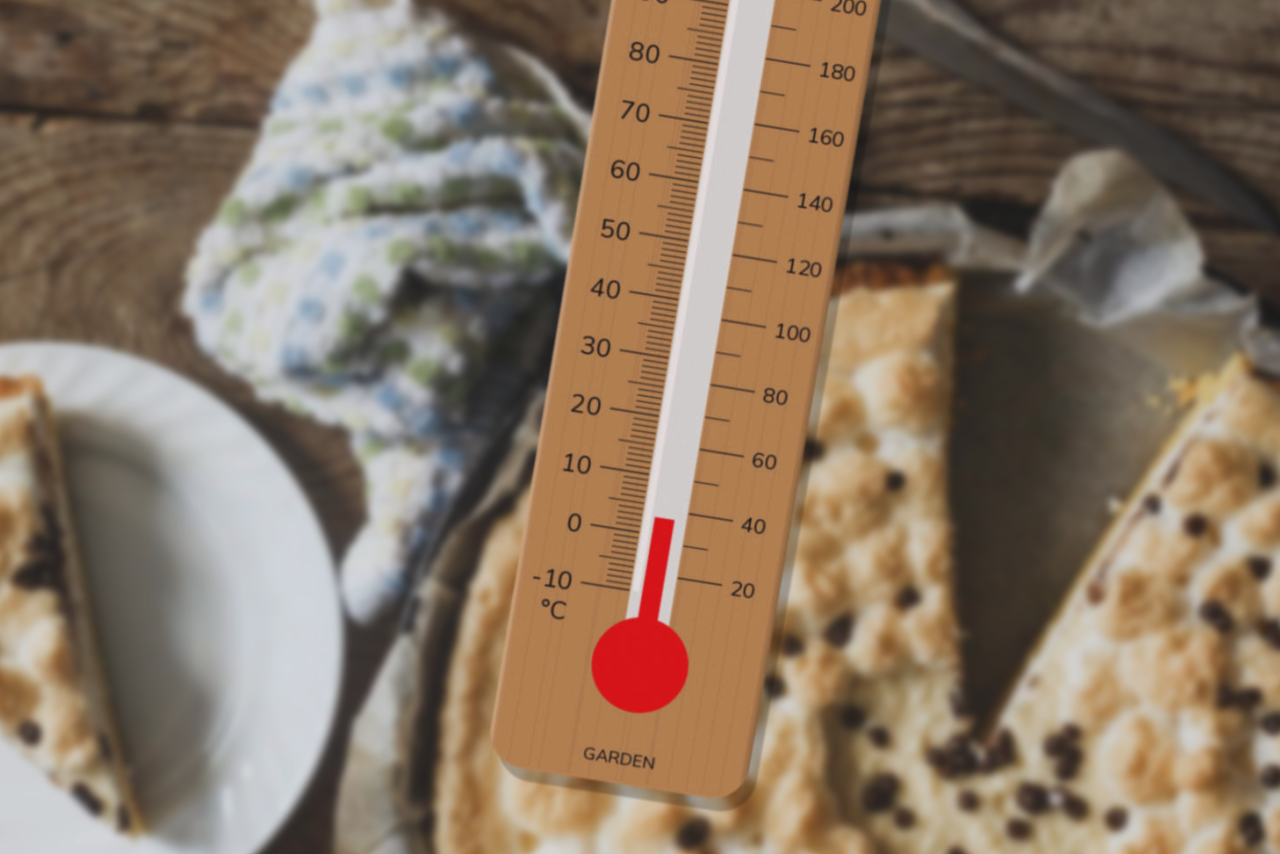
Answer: 3 °C
